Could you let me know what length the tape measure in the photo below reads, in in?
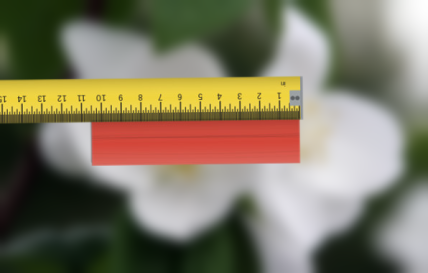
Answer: 10.5 in
